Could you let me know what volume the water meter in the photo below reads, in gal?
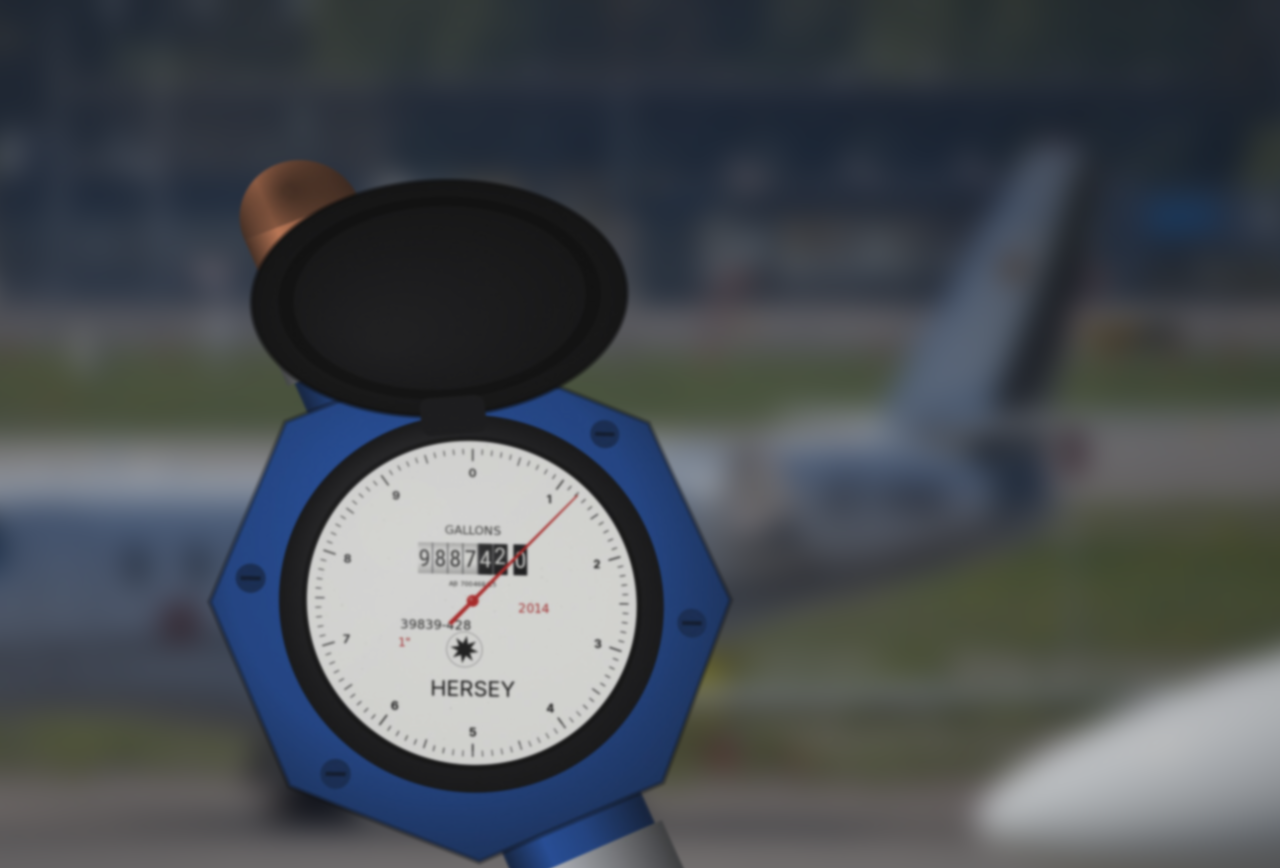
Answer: 9887421.2 gal
